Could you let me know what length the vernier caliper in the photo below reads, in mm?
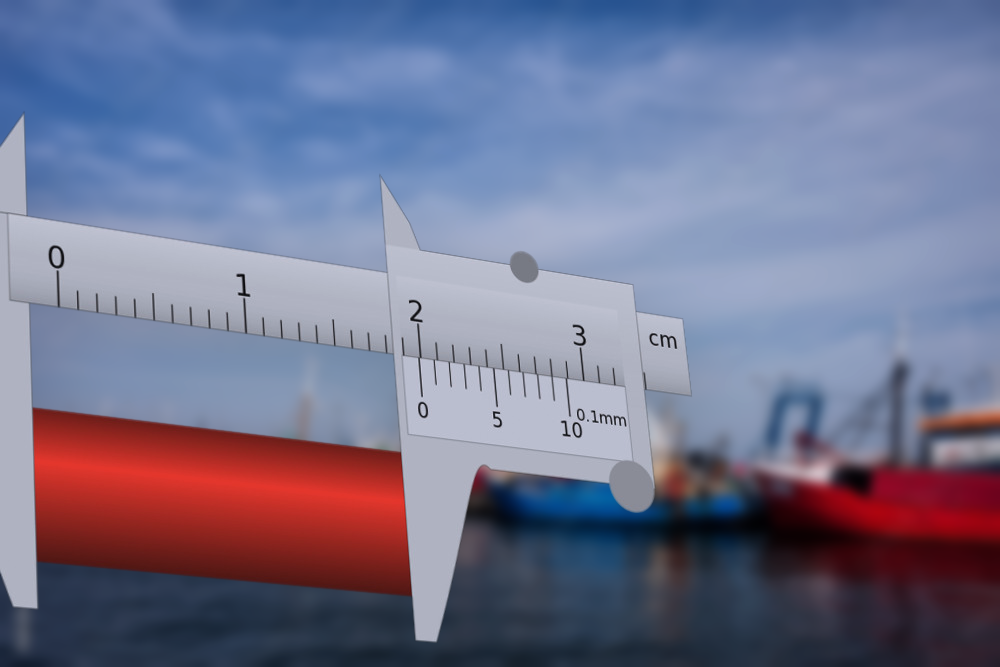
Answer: 19.9 mm
